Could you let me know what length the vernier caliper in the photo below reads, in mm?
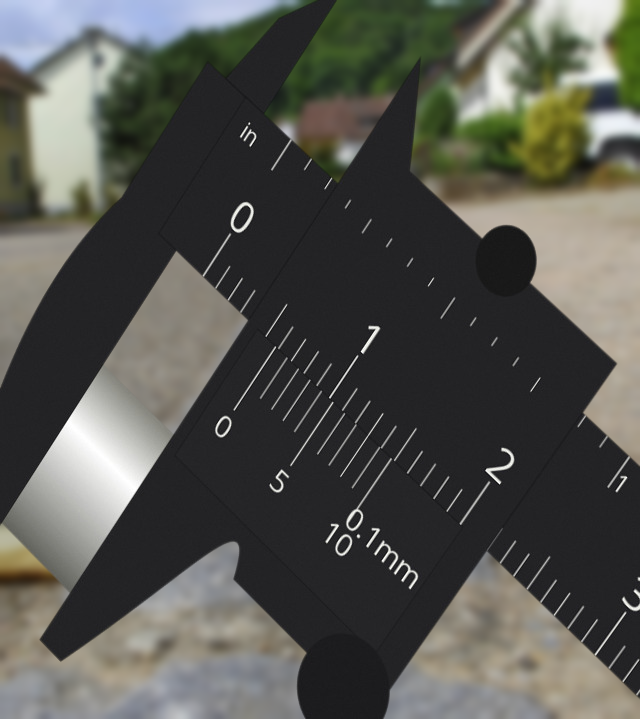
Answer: 5.8 mm
